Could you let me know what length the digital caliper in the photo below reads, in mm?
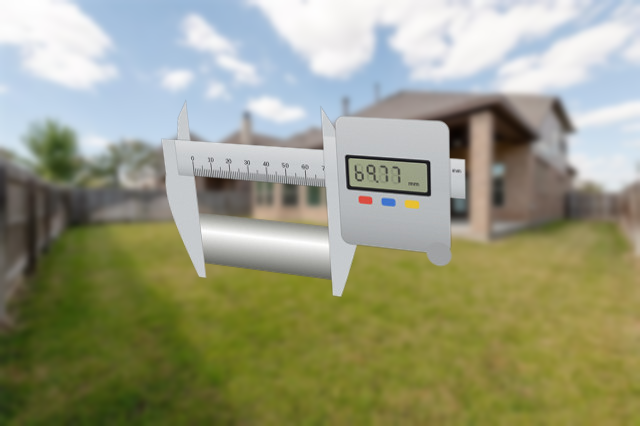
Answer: 69.77 mm
